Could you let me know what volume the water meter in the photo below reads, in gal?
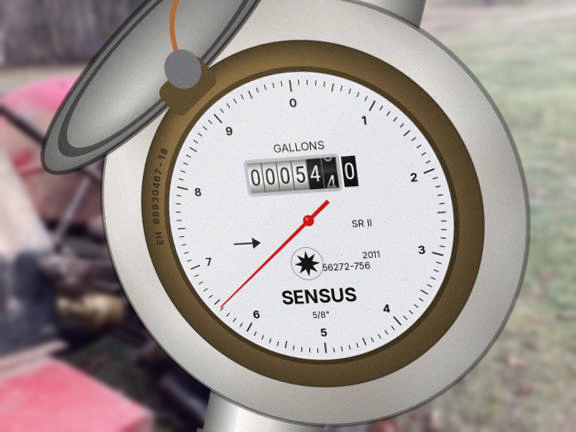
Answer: 5436.4 gal
